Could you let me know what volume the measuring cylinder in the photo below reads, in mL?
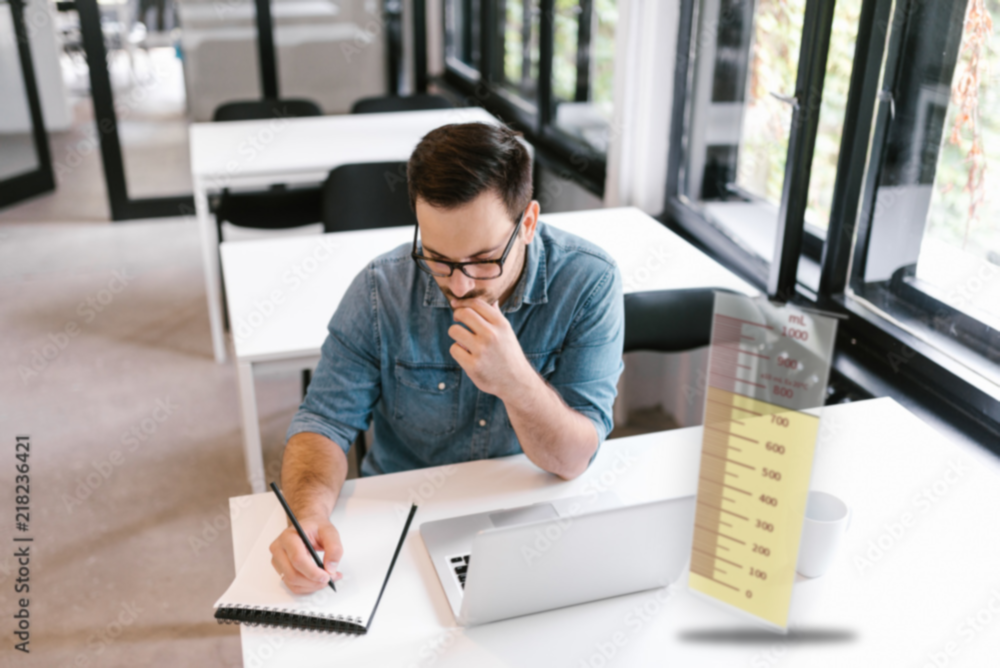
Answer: 750 mL
